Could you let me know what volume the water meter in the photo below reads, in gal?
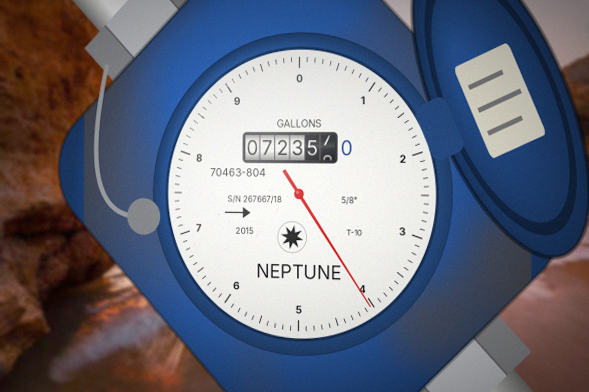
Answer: 723574.0 gal
